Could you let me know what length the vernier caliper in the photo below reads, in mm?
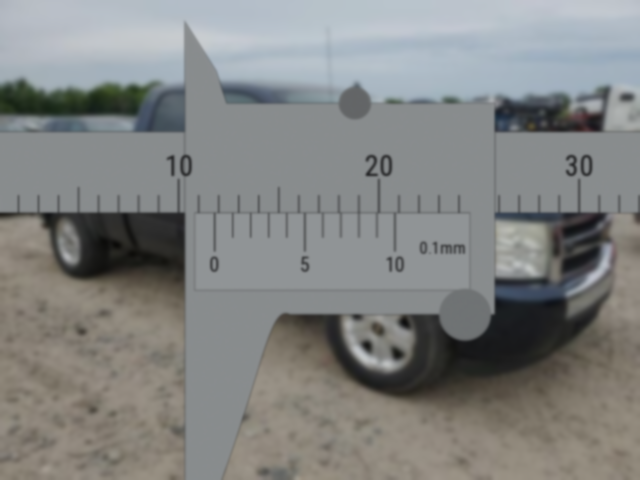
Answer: 11.8 mm
